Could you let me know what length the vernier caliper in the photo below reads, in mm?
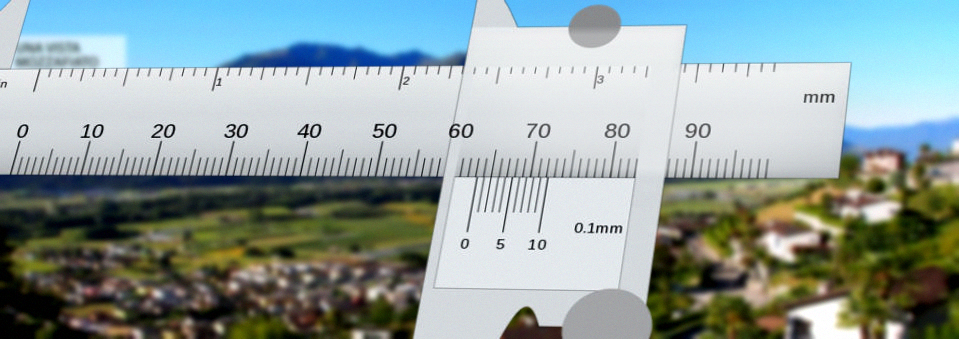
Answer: 63.2 mm
